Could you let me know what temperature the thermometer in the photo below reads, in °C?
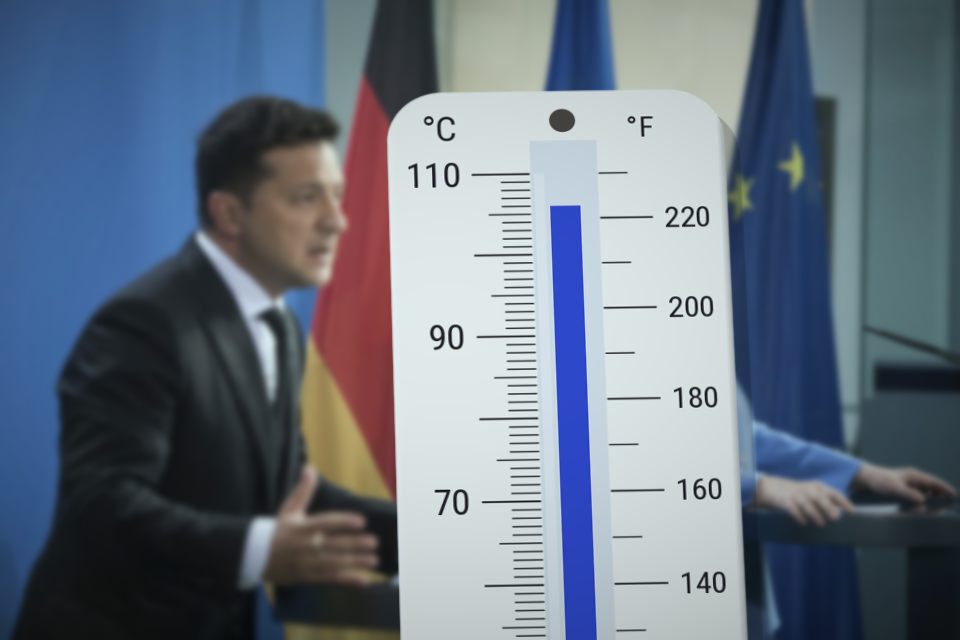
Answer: 106 °C
